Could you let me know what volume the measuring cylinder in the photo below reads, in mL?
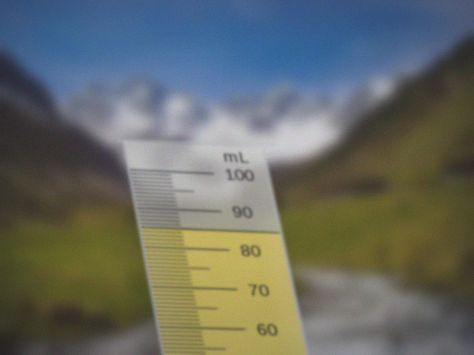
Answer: 85 mL
